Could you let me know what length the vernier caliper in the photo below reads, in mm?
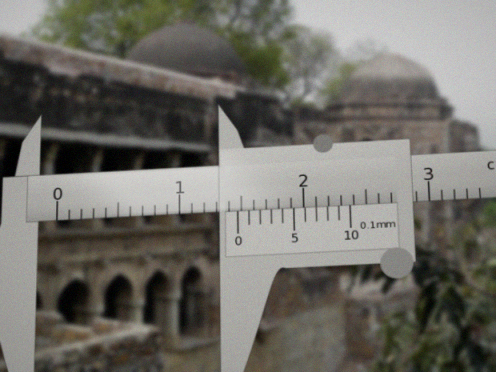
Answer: 14.7 mm
